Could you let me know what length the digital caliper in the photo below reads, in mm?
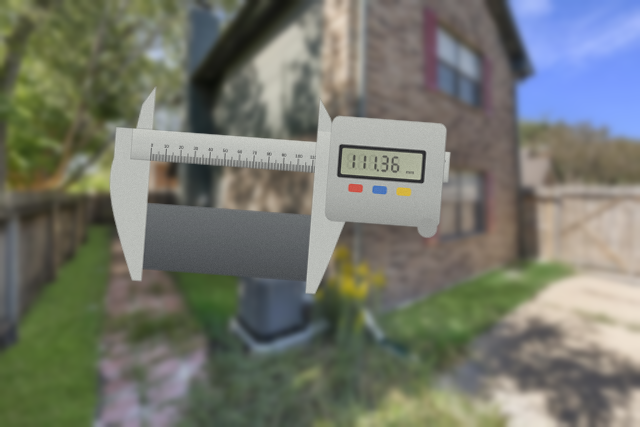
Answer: 111.36 mm
